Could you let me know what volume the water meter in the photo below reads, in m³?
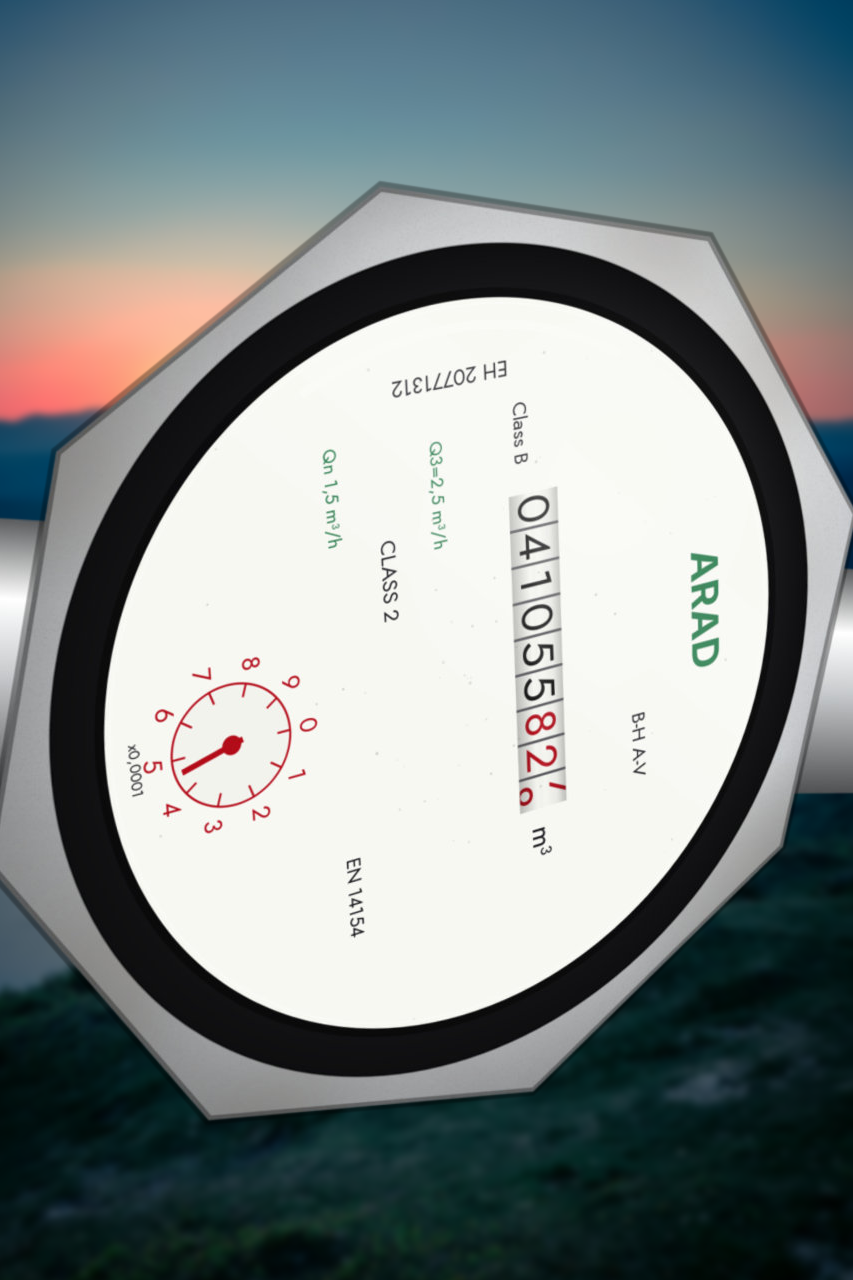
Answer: 41055.8274 m³
